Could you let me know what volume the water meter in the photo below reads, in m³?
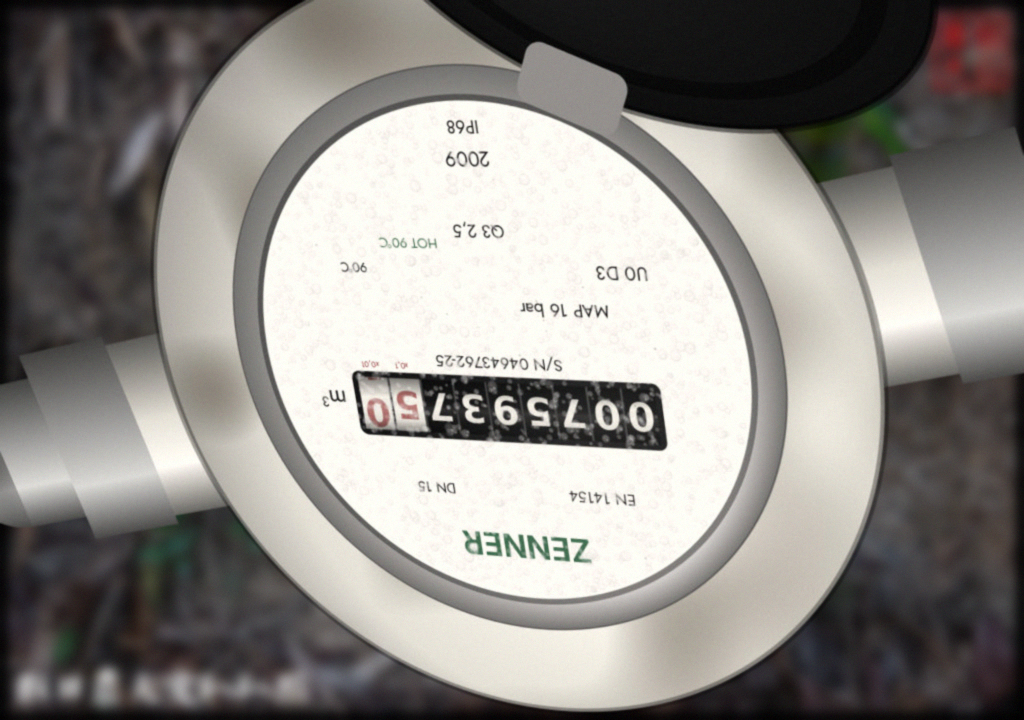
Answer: 75937.50 m³
